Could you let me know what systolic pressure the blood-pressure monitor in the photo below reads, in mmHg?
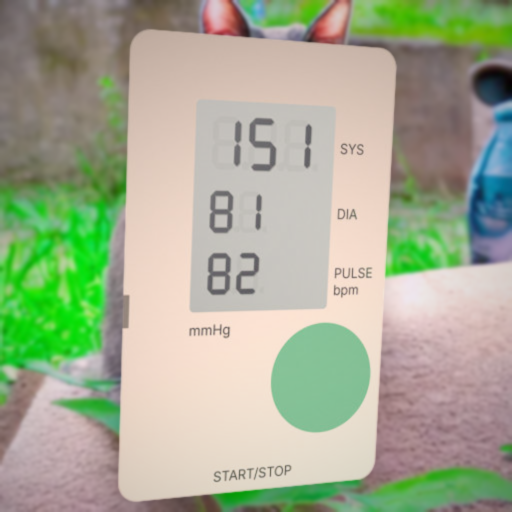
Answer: 151 mmHg
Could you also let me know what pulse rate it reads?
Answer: 82 bpm
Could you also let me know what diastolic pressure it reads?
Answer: 81 mmHg
